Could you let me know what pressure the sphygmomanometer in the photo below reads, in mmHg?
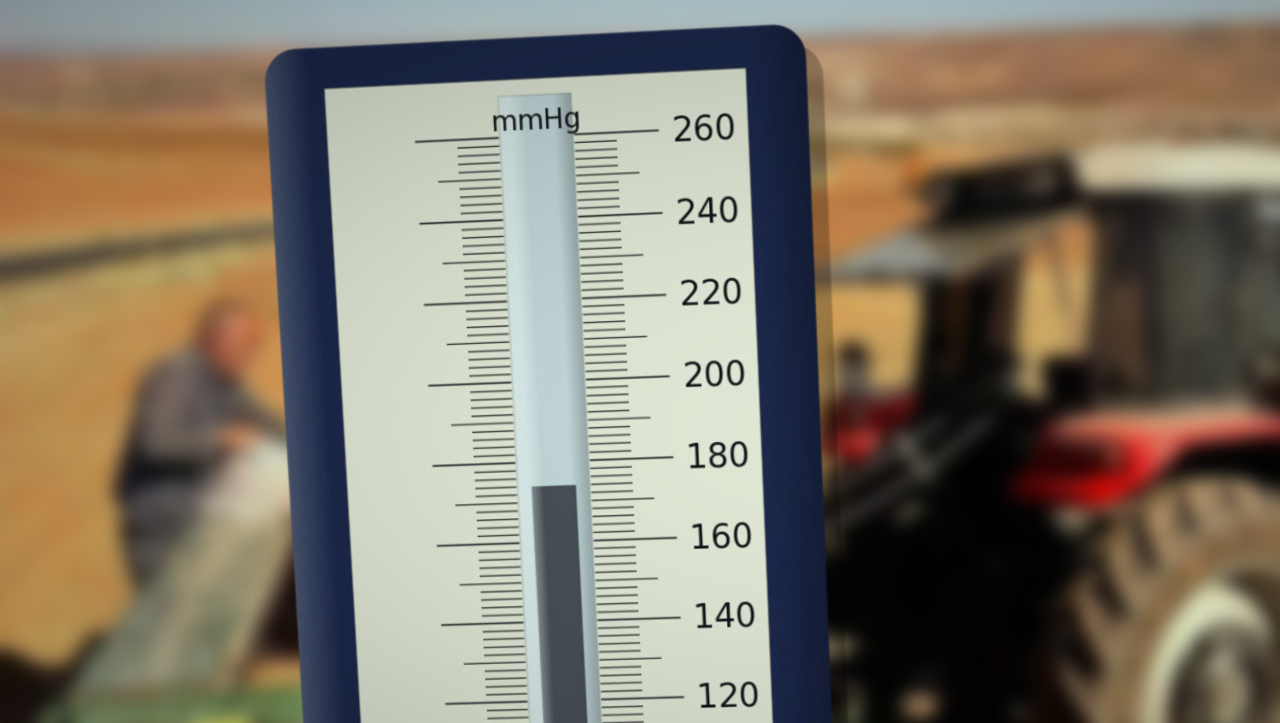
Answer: 174 mmHg
